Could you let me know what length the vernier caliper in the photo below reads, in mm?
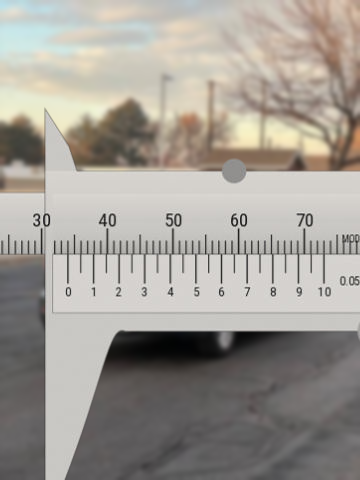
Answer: 34.0 mm
